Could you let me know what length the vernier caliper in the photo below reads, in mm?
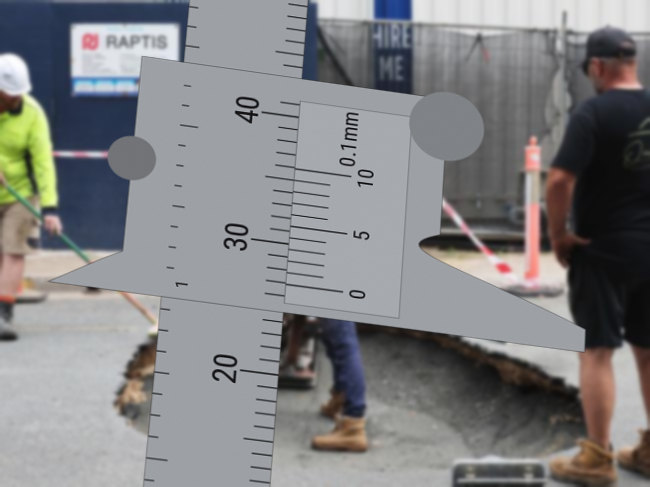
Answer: 26.9 mm
